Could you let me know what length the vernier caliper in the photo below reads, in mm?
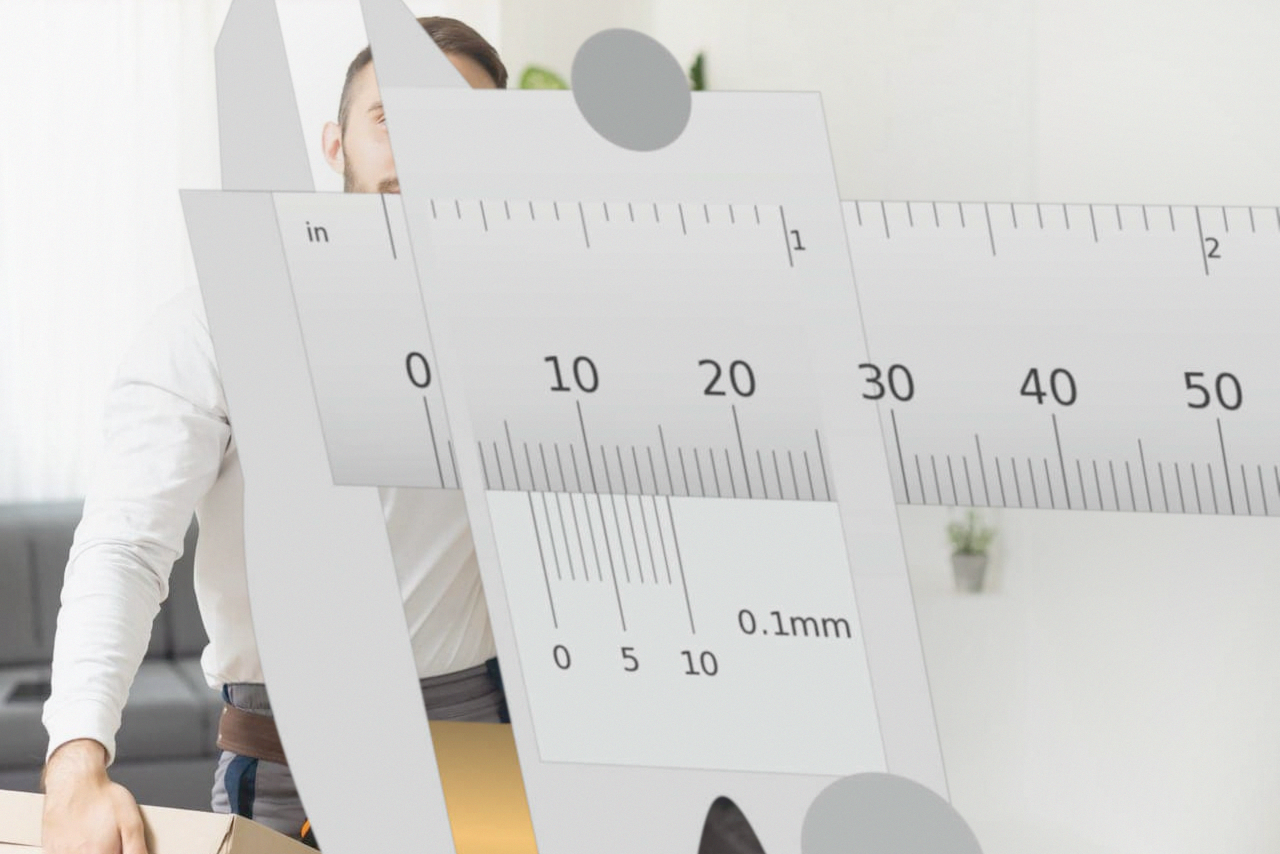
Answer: 5.6 mm
